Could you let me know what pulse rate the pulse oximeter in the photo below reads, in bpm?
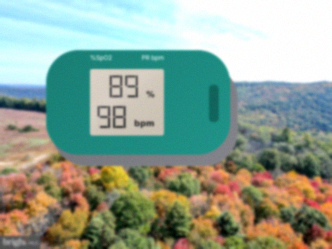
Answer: 98 bpm
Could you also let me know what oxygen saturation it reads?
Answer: 89 %
